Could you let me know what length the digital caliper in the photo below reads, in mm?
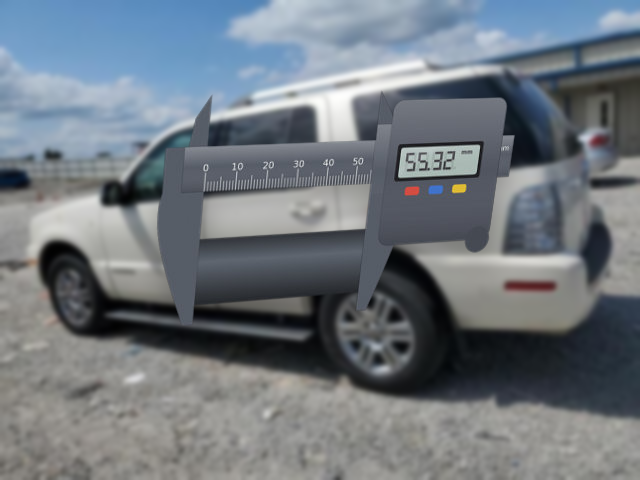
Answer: 55.32 mm
